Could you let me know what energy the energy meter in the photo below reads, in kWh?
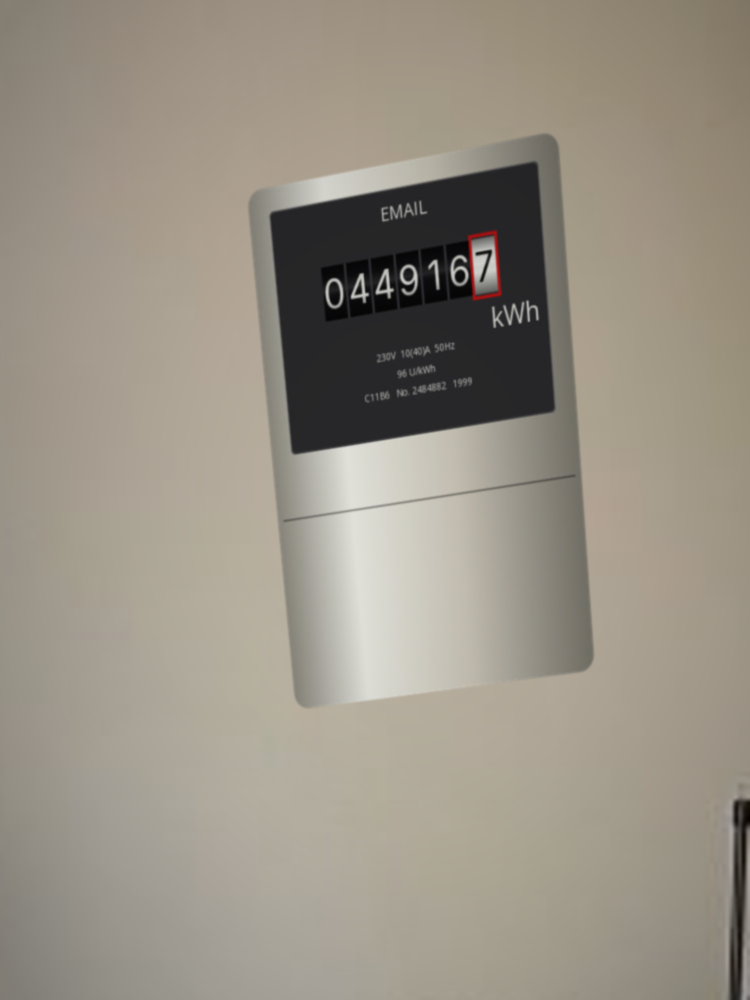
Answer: 44916.7 kWh
